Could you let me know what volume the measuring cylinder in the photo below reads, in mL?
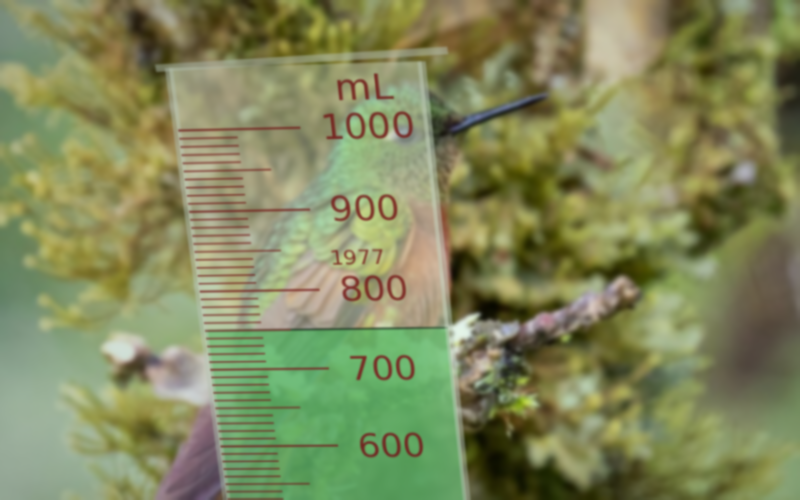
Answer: 750 mL
